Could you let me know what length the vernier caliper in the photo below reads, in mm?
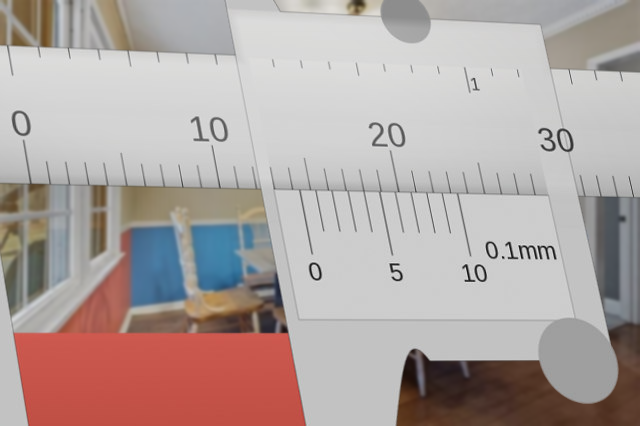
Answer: 14.4 mm
